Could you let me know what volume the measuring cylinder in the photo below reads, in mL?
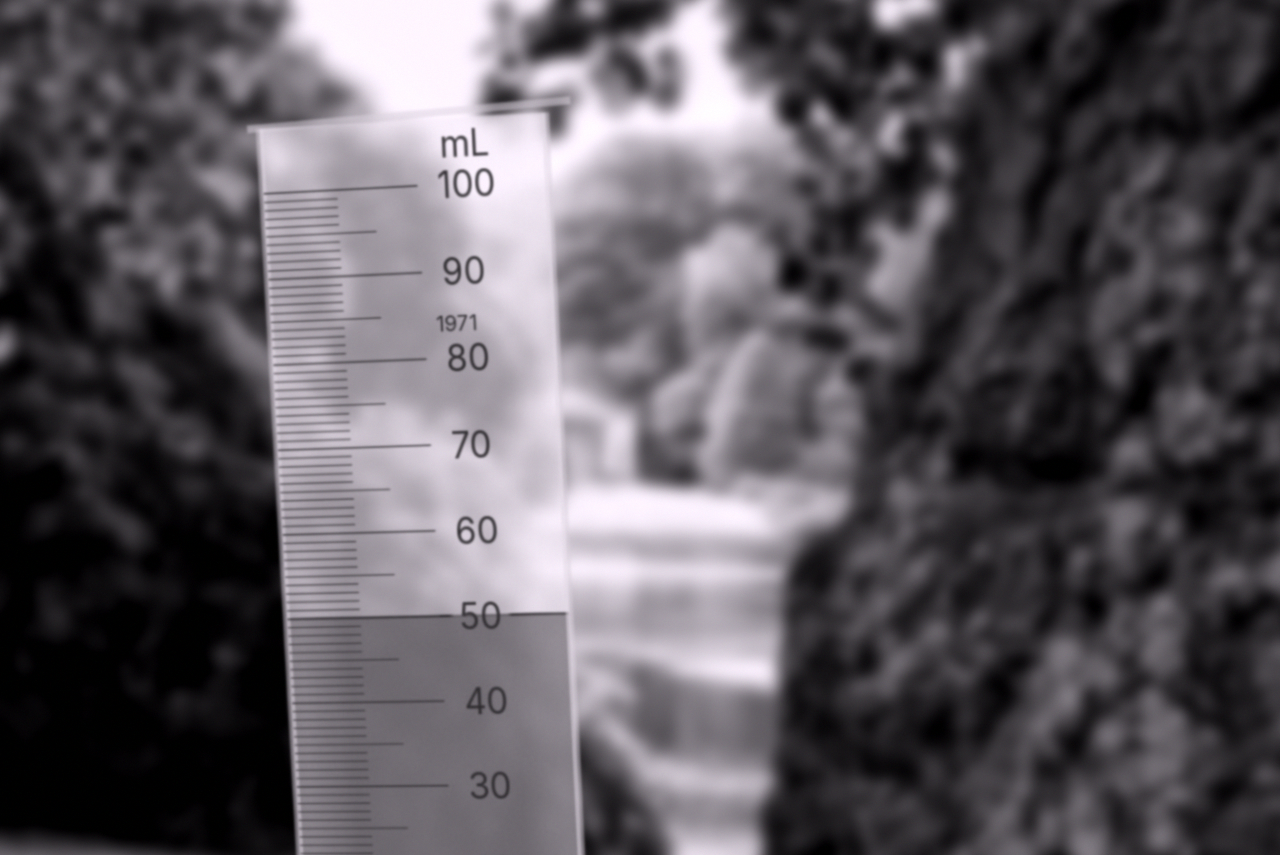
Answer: 50 mL
